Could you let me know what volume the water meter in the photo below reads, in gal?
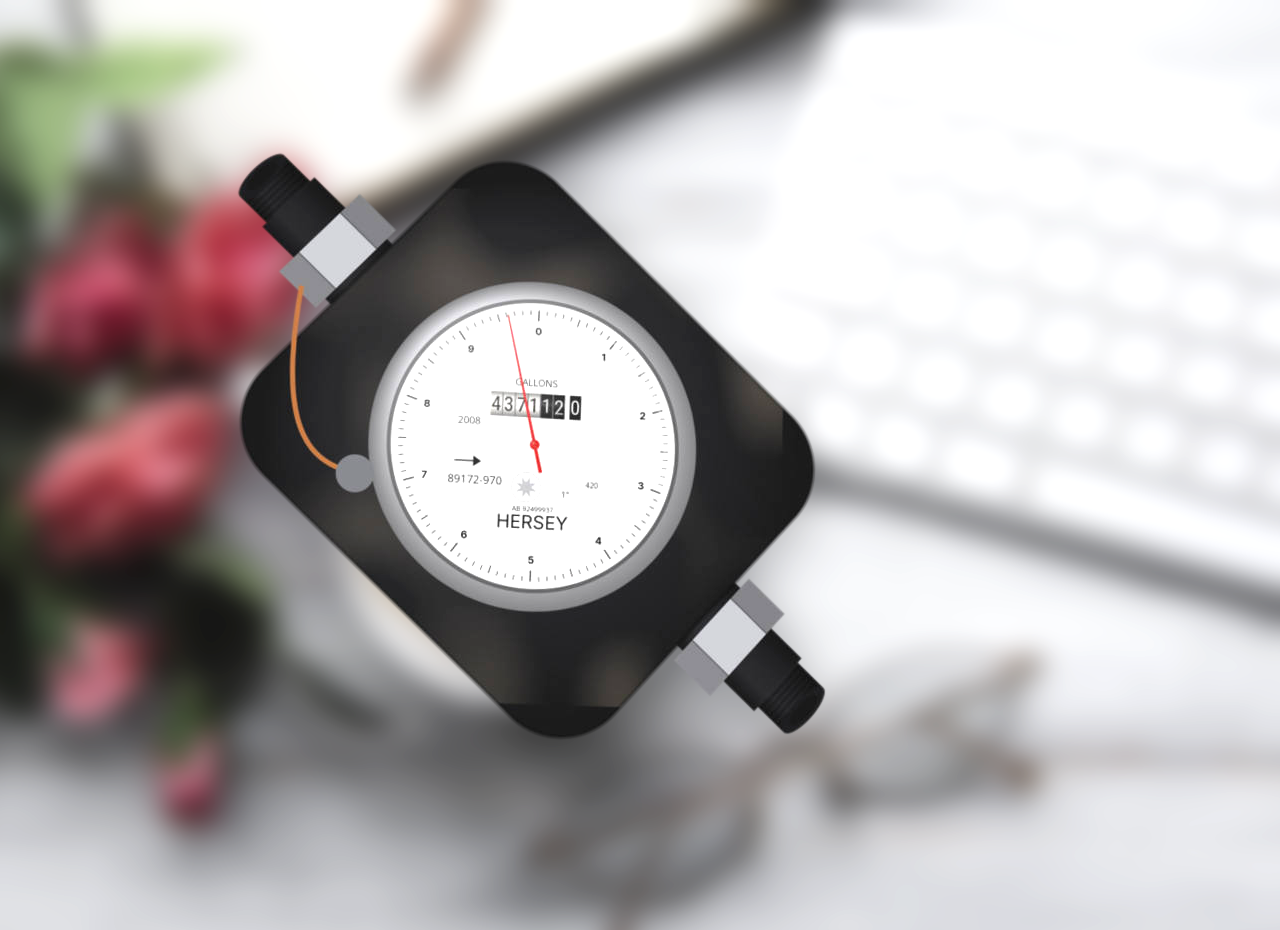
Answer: 4371119.6 gal
